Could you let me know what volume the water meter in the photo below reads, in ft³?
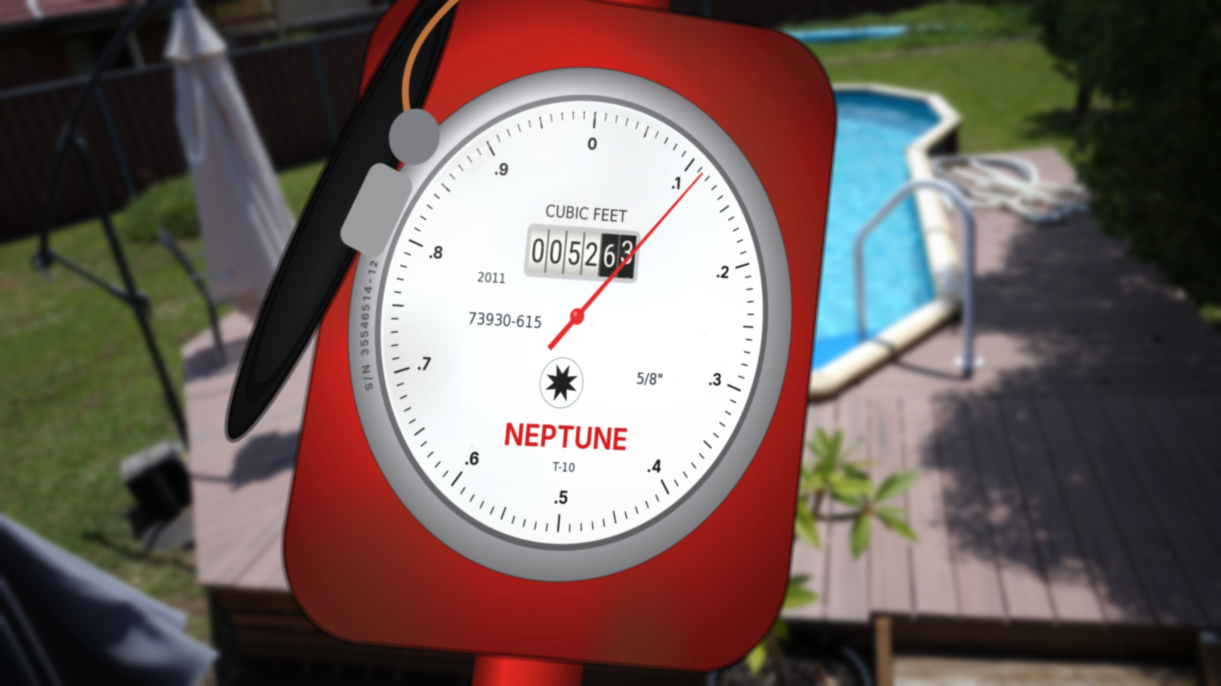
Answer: 5263.11 ft³
